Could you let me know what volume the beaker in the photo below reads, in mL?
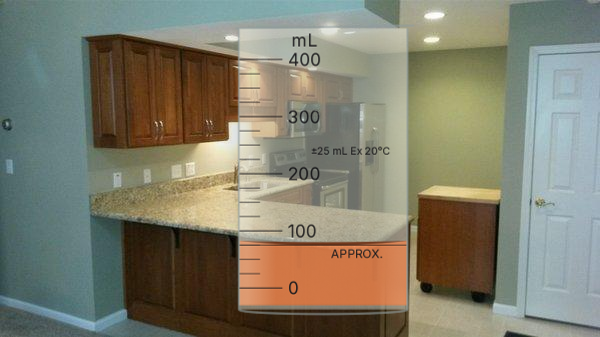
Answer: 75 mL
